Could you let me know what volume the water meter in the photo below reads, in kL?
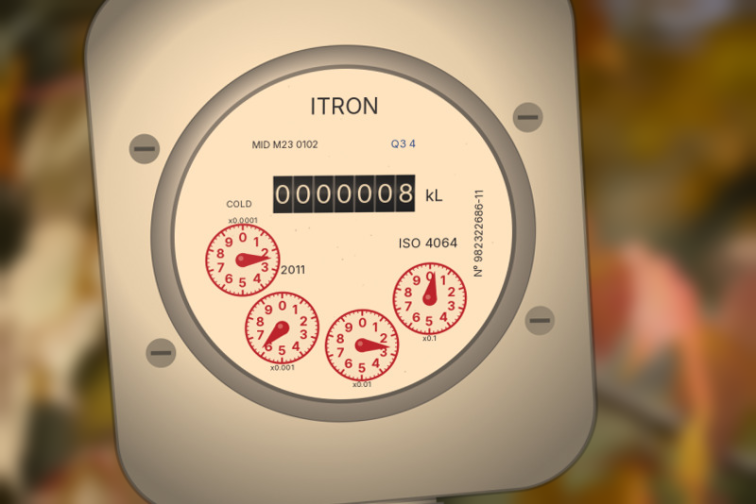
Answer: 8.0262 kL
